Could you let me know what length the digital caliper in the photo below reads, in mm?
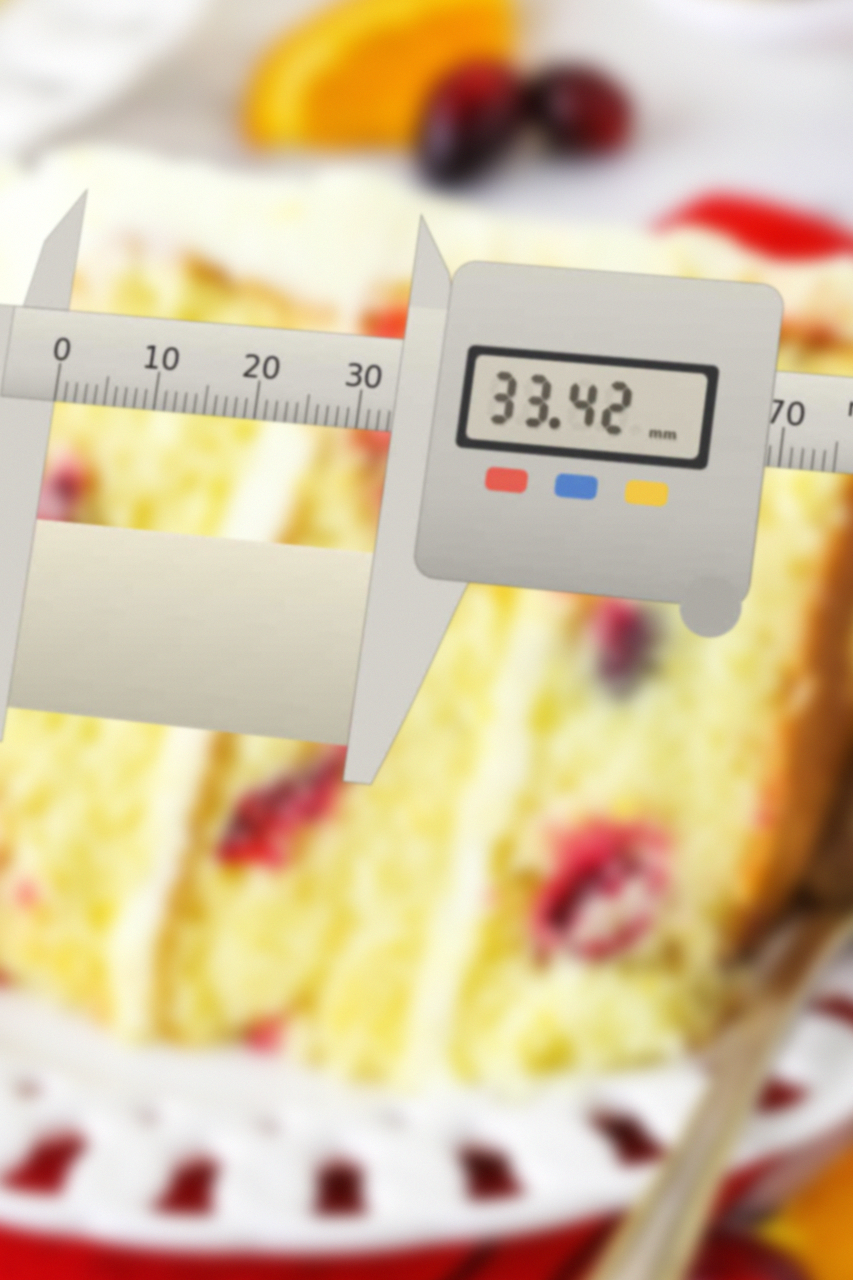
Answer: 33.42 mm
